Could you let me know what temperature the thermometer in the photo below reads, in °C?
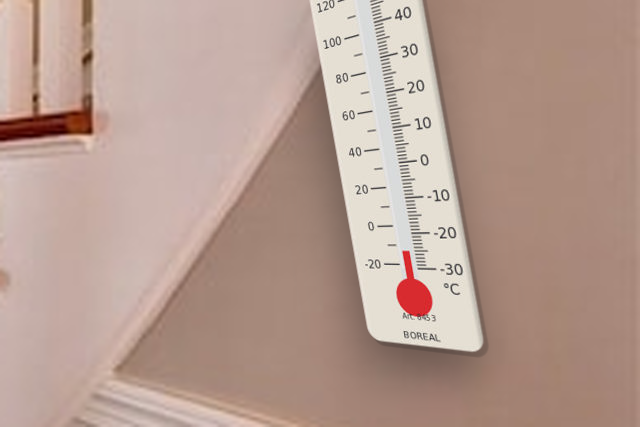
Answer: -25 °C
